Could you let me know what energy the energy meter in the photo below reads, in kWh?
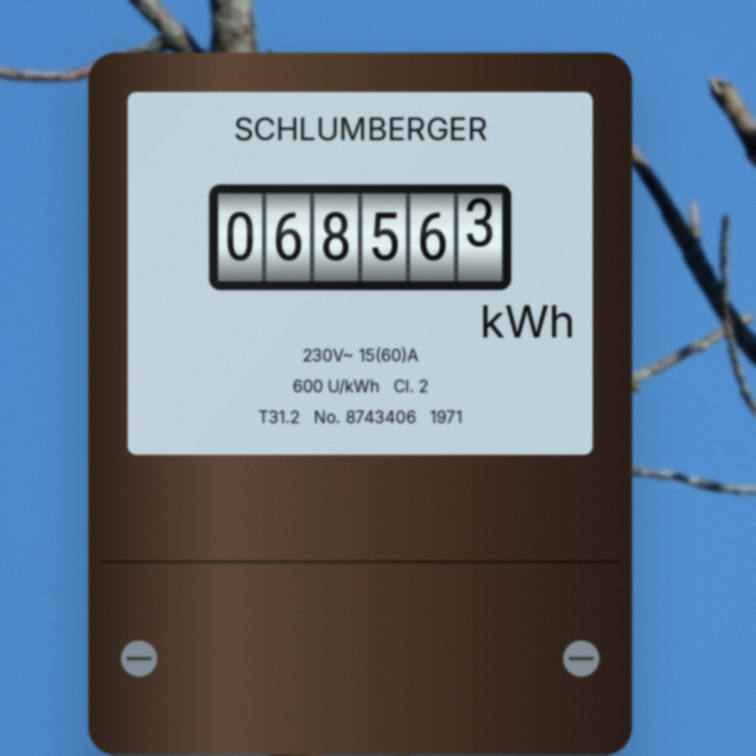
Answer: 68563 kWh
